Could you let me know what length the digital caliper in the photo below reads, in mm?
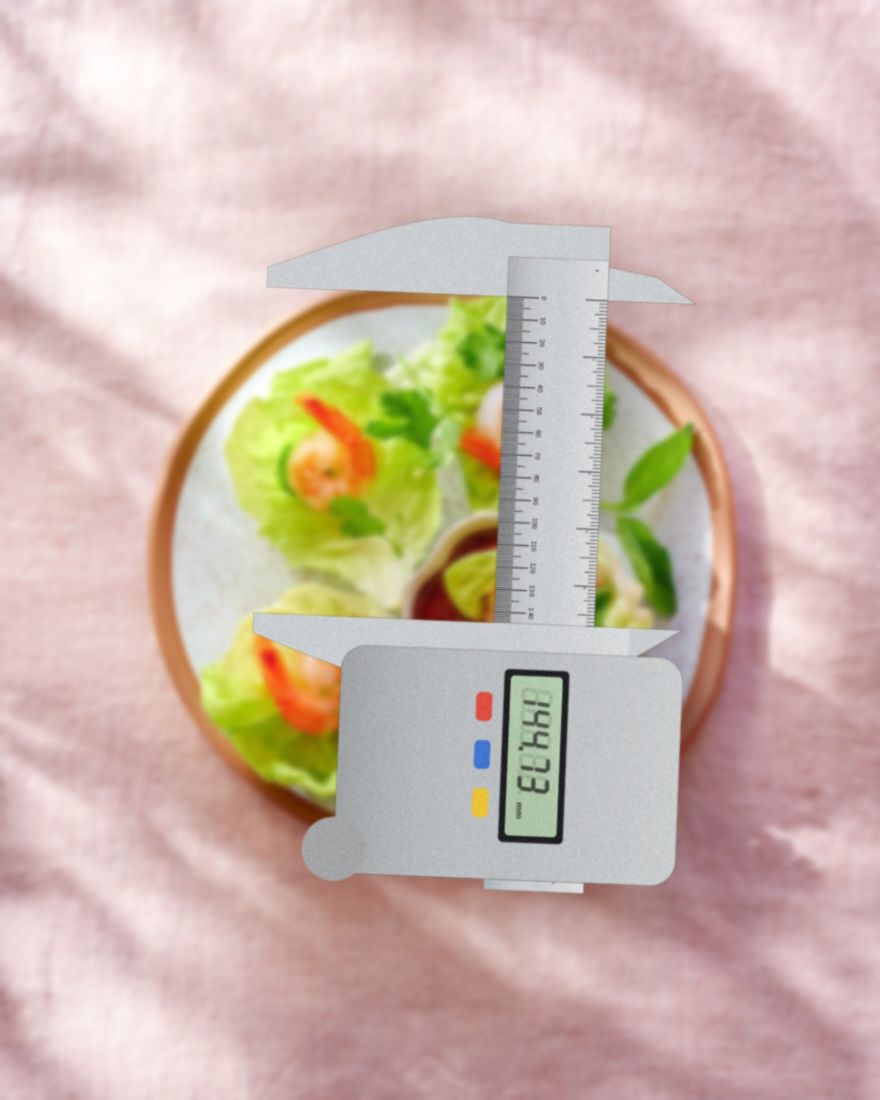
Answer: 144.73 mm
